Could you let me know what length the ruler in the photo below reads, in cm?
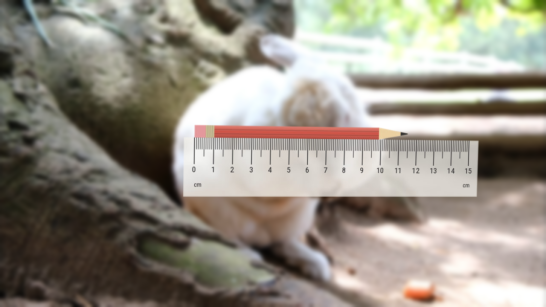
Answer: 11.5 cm
